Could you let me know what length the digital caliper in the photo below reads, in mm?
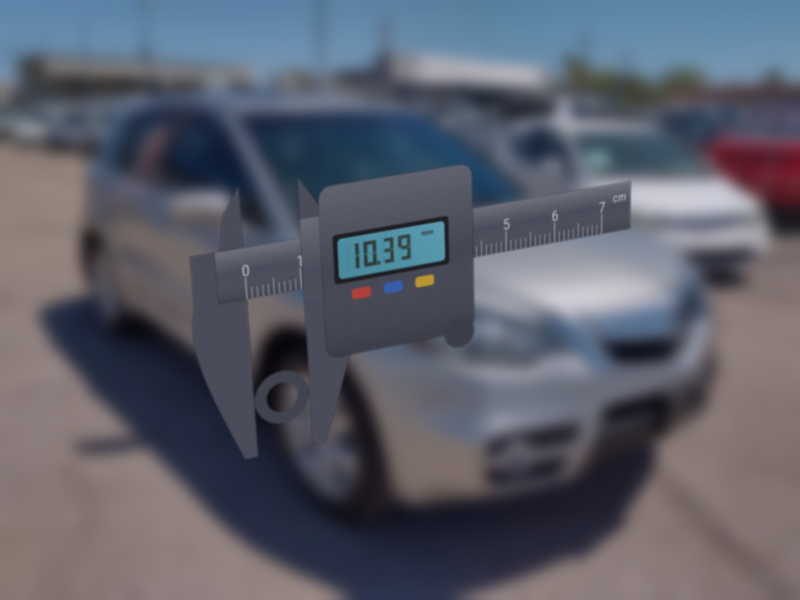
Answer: 10.39 mm
